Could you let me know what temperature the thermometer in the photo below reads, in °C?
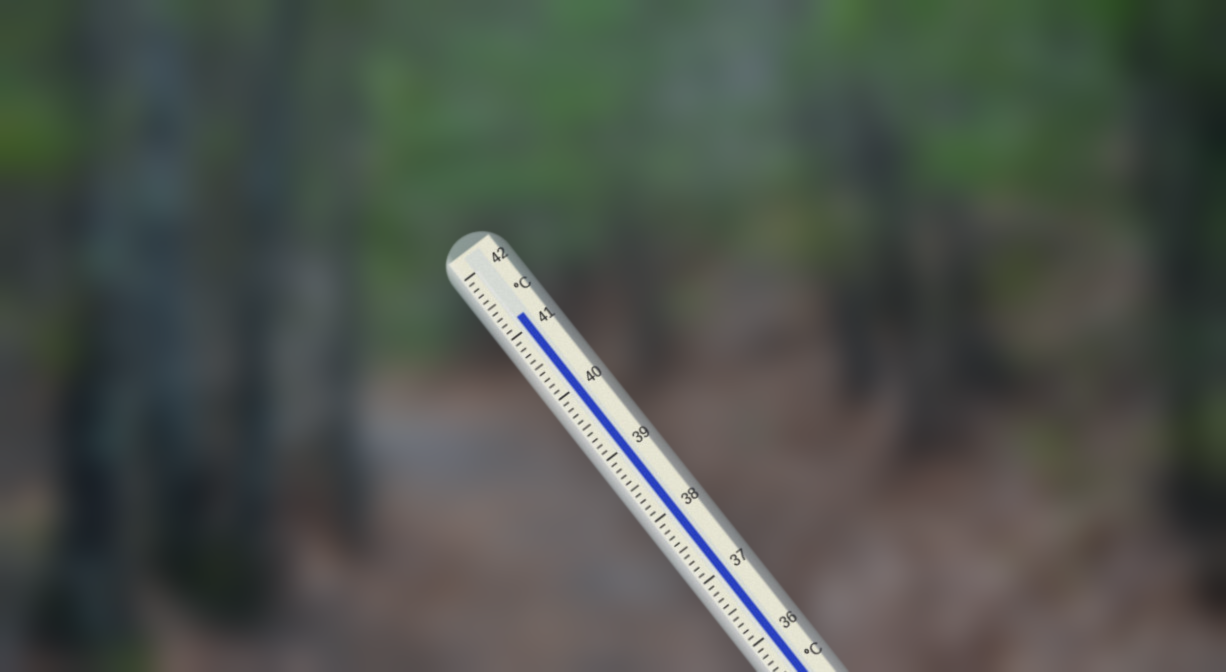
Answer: 41.2 °C
